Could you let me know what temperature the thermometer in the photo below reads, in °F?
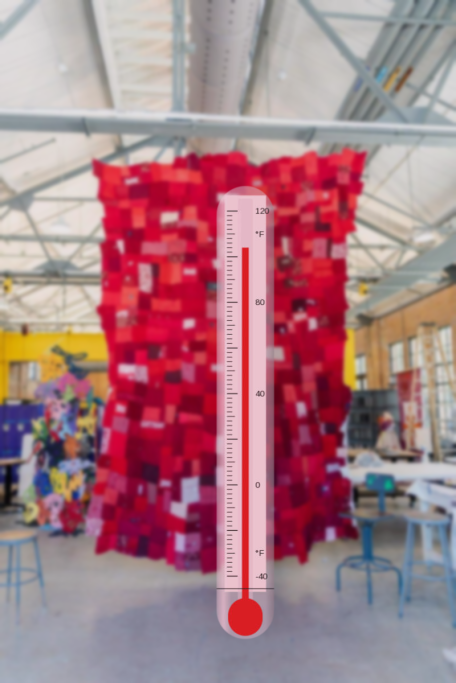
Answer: 104 °F
